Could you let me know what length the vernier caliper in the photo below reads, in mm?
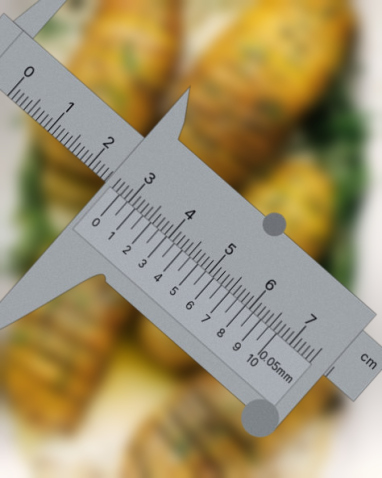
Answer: 27.8 mm
